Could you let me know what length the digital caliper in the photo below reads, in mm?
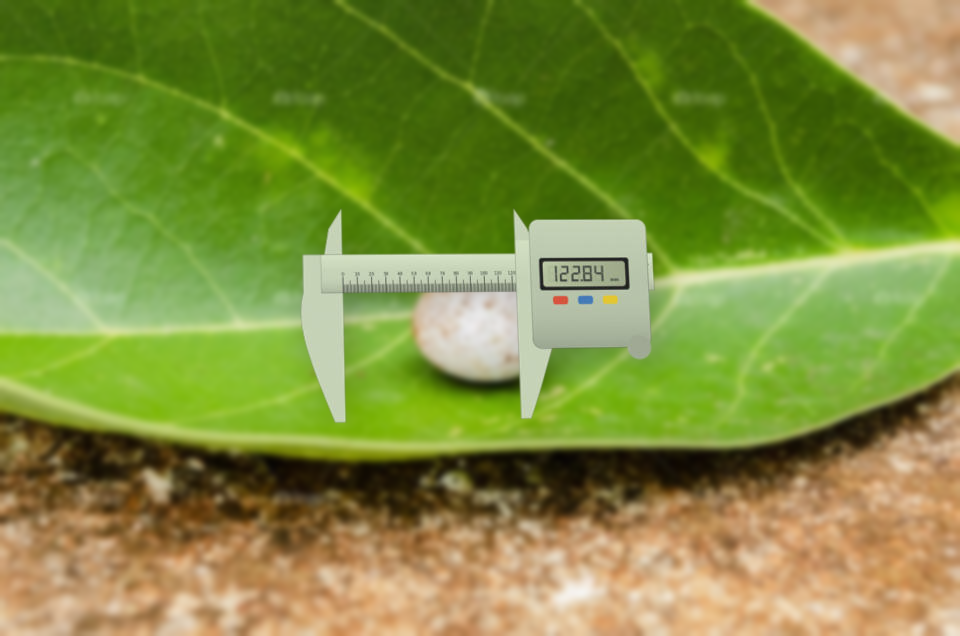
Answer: 122.84 mm
